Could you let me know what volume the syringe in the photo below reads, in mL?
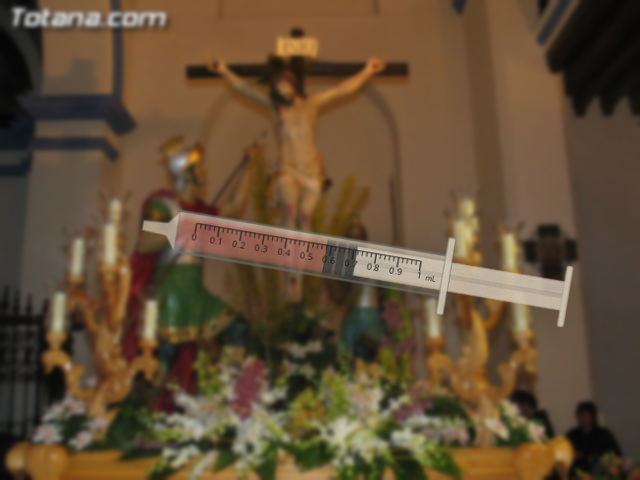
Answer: 0.58 mL
